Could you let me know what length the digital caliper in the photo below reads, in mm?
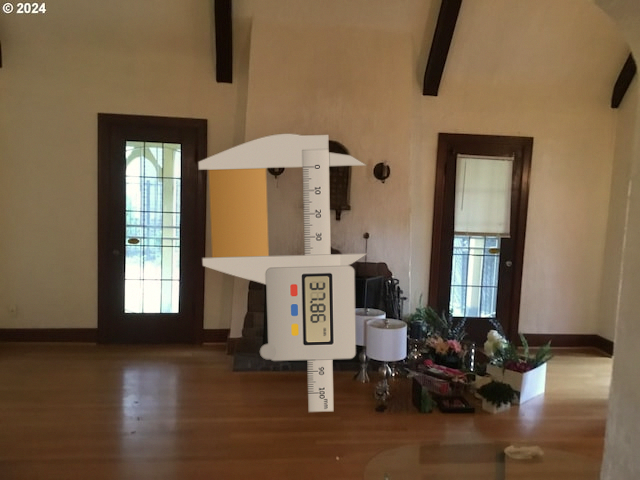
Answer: 37.86 mm
